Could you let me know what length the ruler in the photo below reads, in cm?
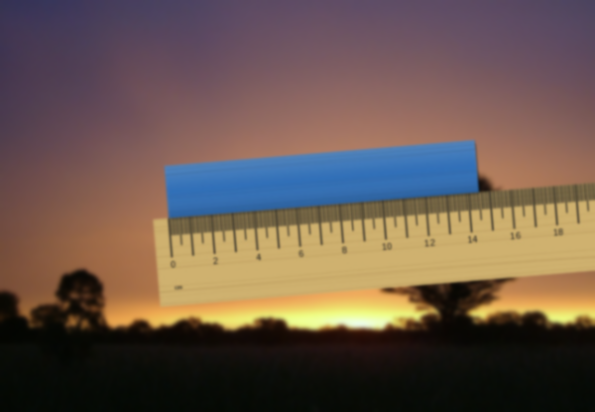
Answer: 14.5 cm
